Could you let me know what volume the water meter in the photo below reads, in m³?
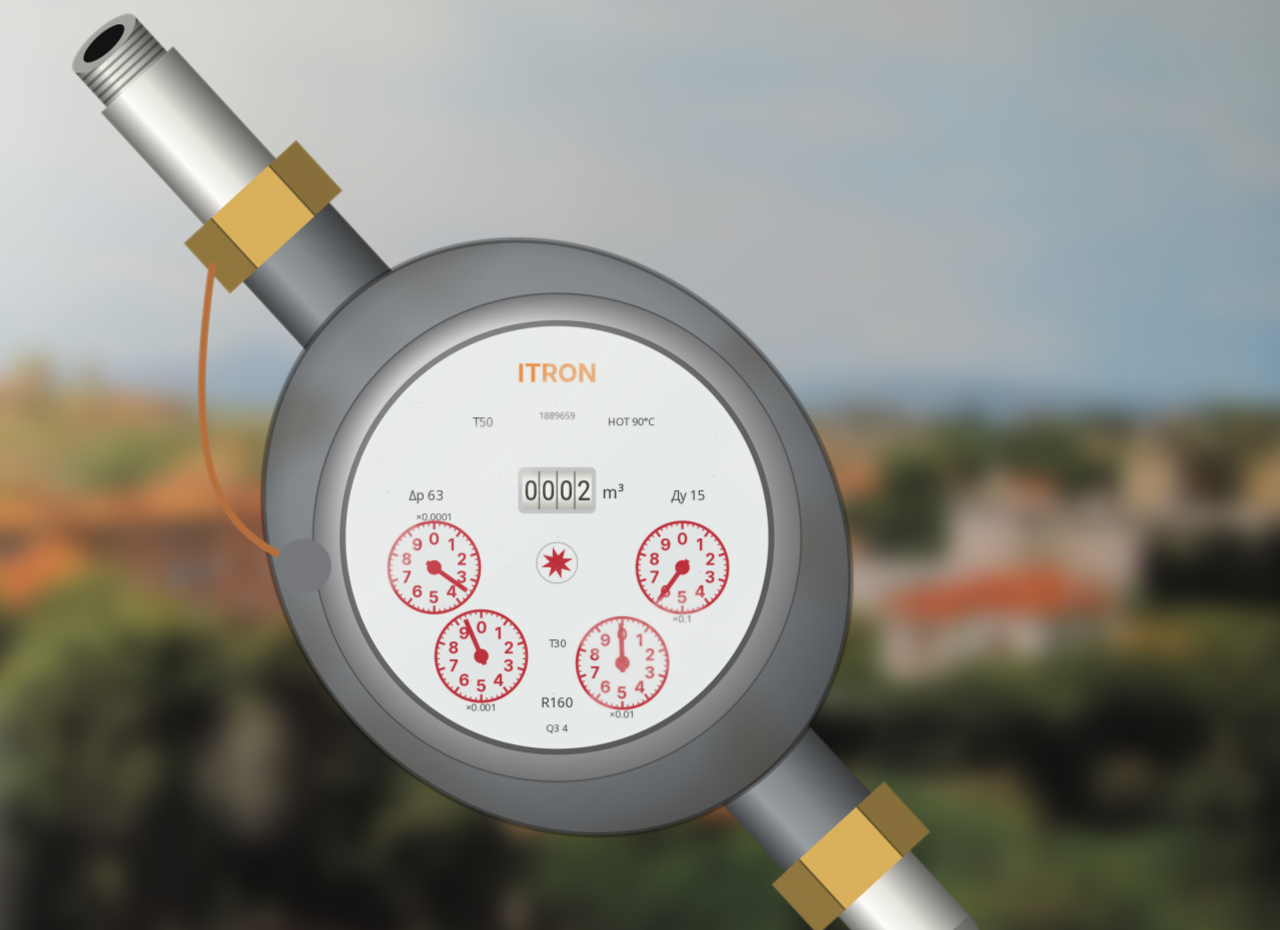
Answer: 2.5993 m³
